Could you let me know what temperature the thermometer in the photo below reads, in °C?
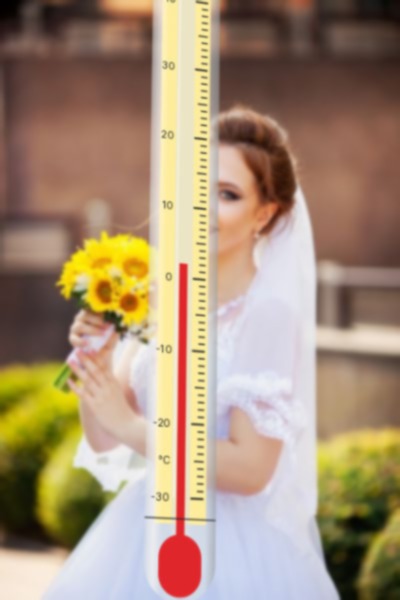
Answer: 2 °C
